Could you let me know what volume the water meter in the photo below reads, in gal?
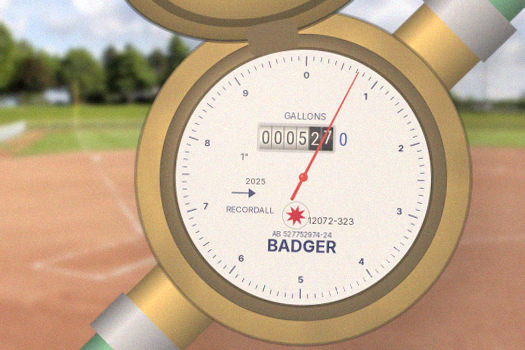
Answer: 5270.7 gal
